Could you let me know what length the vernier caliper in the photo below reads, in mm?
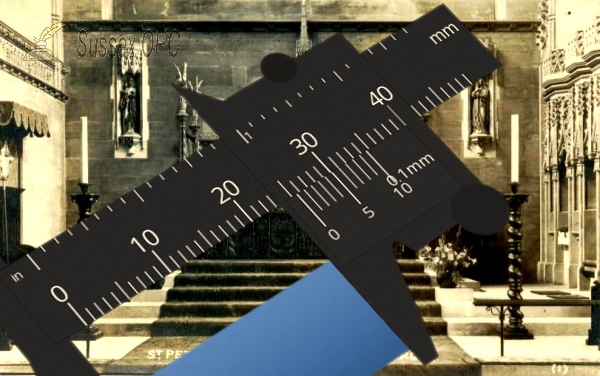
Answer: 25.6 mm
